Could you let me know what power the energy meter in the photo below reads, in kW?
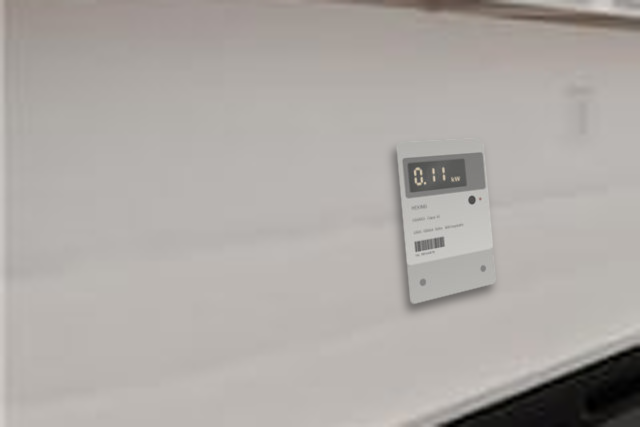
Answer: 0.11 kW
